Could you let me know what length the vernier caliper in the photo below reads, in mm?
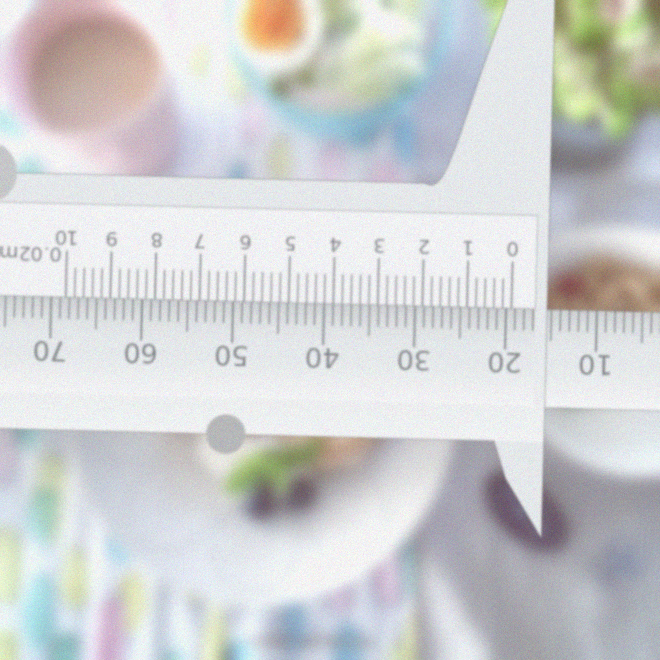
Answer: 19.4 mm
